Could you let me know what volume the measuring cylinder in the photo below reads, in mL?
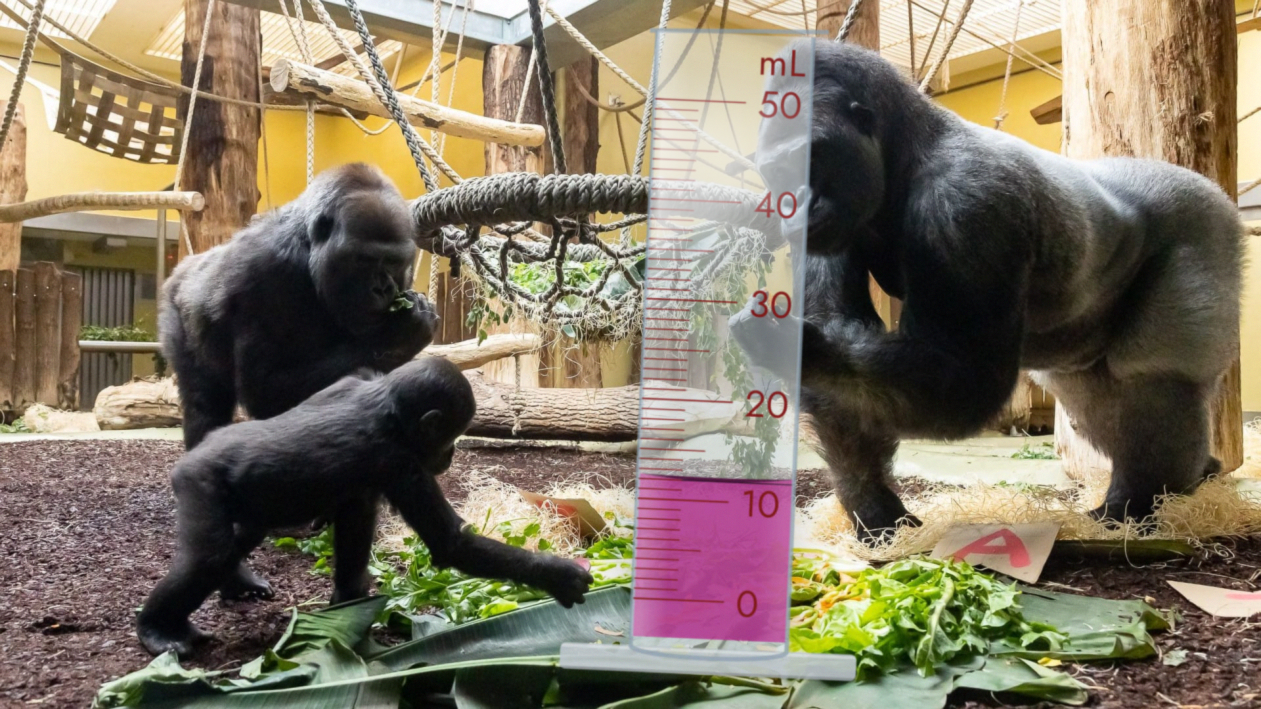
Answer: 12 mL
